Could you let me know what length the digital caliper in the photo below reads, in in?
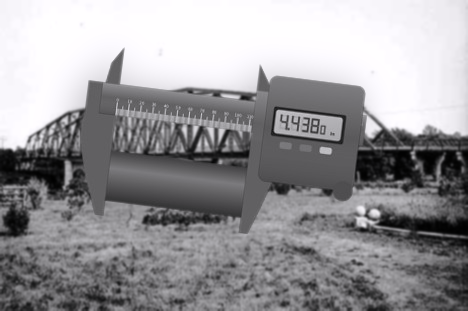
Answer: 4.4380 in
